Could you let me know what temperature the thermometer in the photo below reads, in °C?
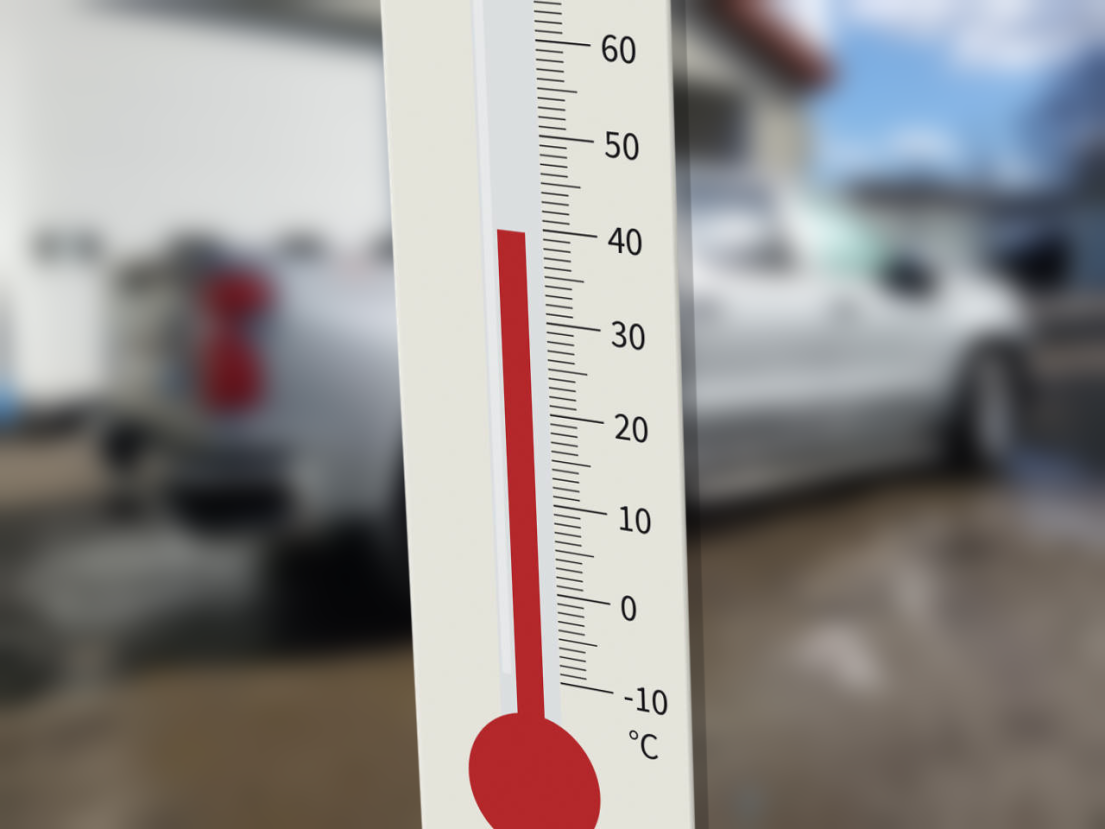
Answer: 39.5 °C
